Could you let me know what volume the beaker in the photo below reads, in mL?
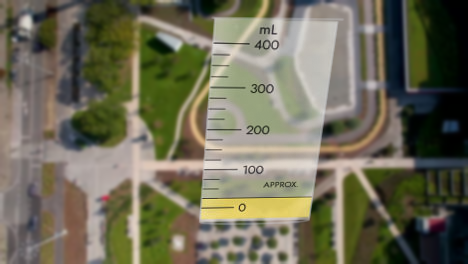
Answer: 25 mL
